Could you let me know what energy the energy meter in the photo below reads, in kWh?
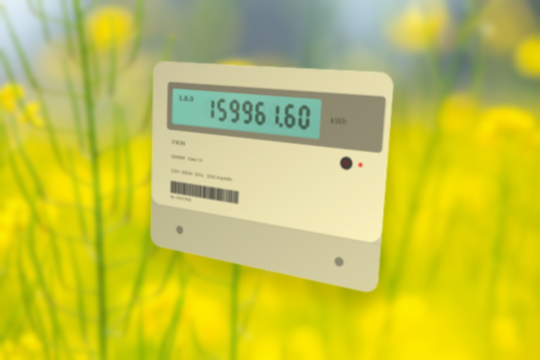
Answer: 159961.60 kWh
